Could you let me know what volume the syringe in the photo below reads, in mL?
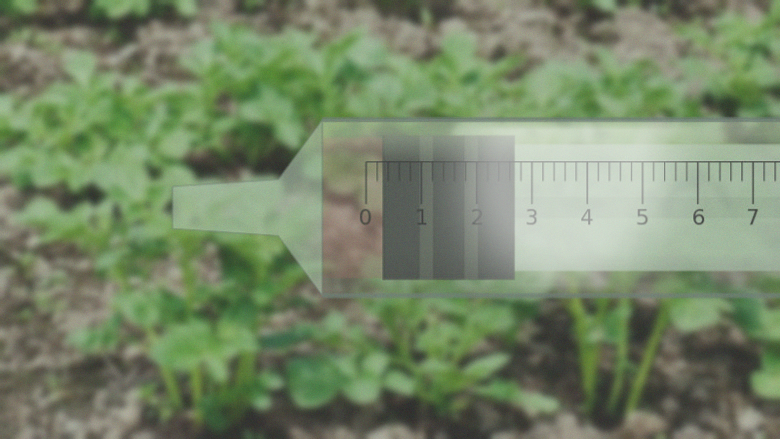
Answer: 0.3 mL
